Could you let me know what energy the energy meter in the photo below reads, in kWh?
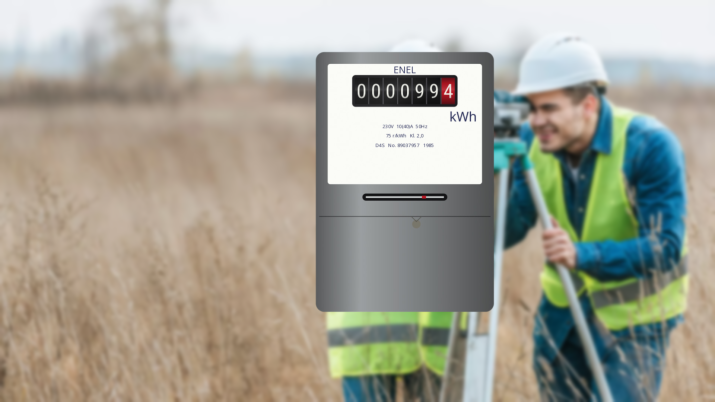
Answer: 99.4 kWh
